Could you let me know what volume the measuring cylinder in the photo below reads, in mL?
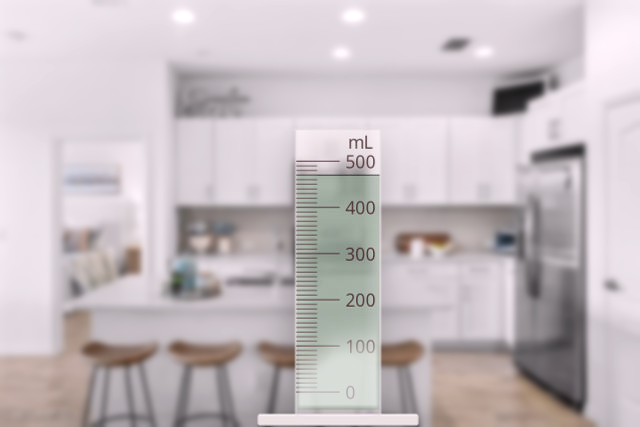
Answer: 470 mL
